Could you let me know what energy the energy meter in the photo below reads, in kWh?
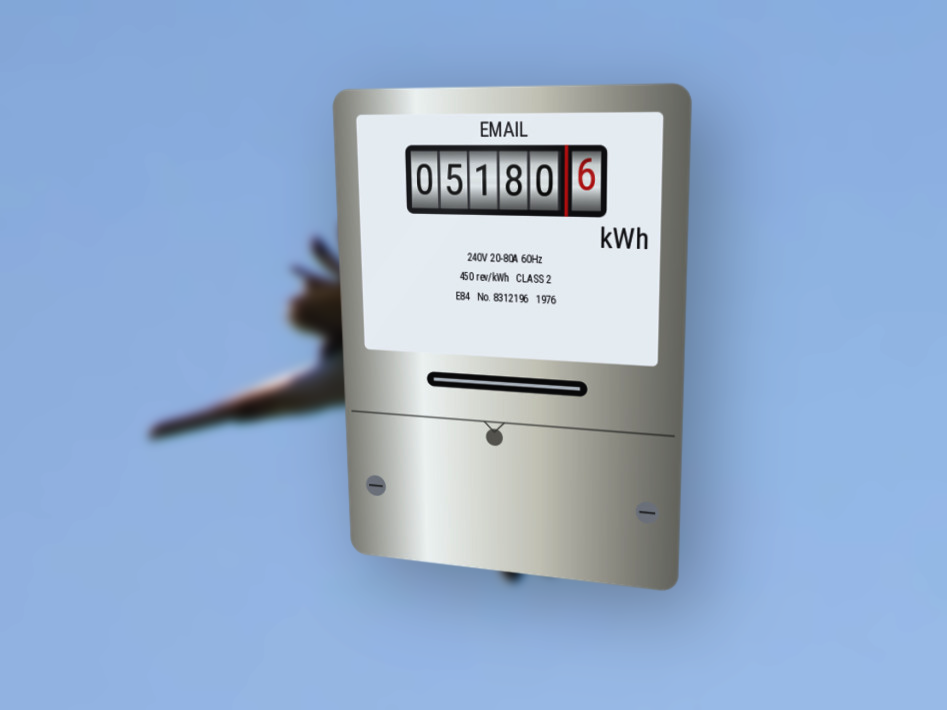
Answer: 5180.6 kWh
